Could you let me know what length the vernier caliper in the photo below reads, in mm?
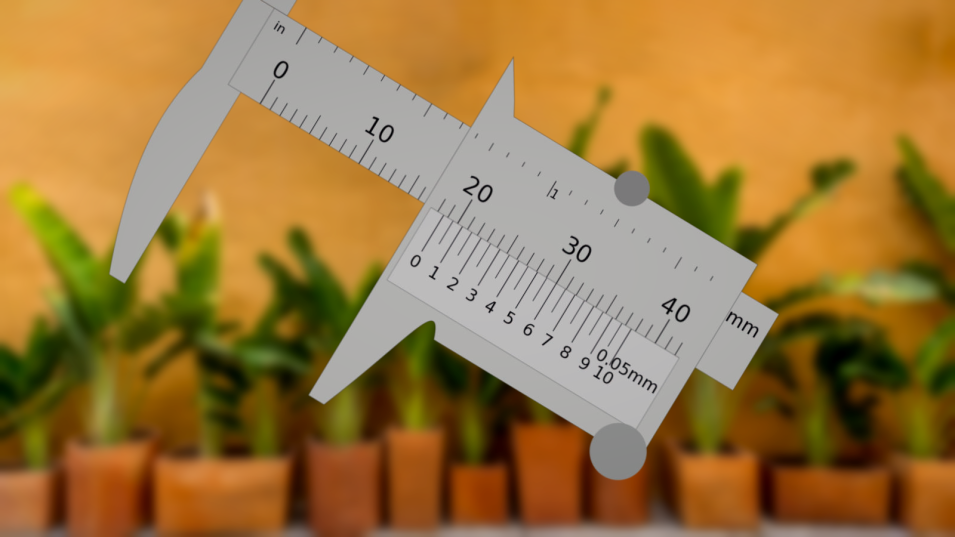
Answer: 18.6 mm
